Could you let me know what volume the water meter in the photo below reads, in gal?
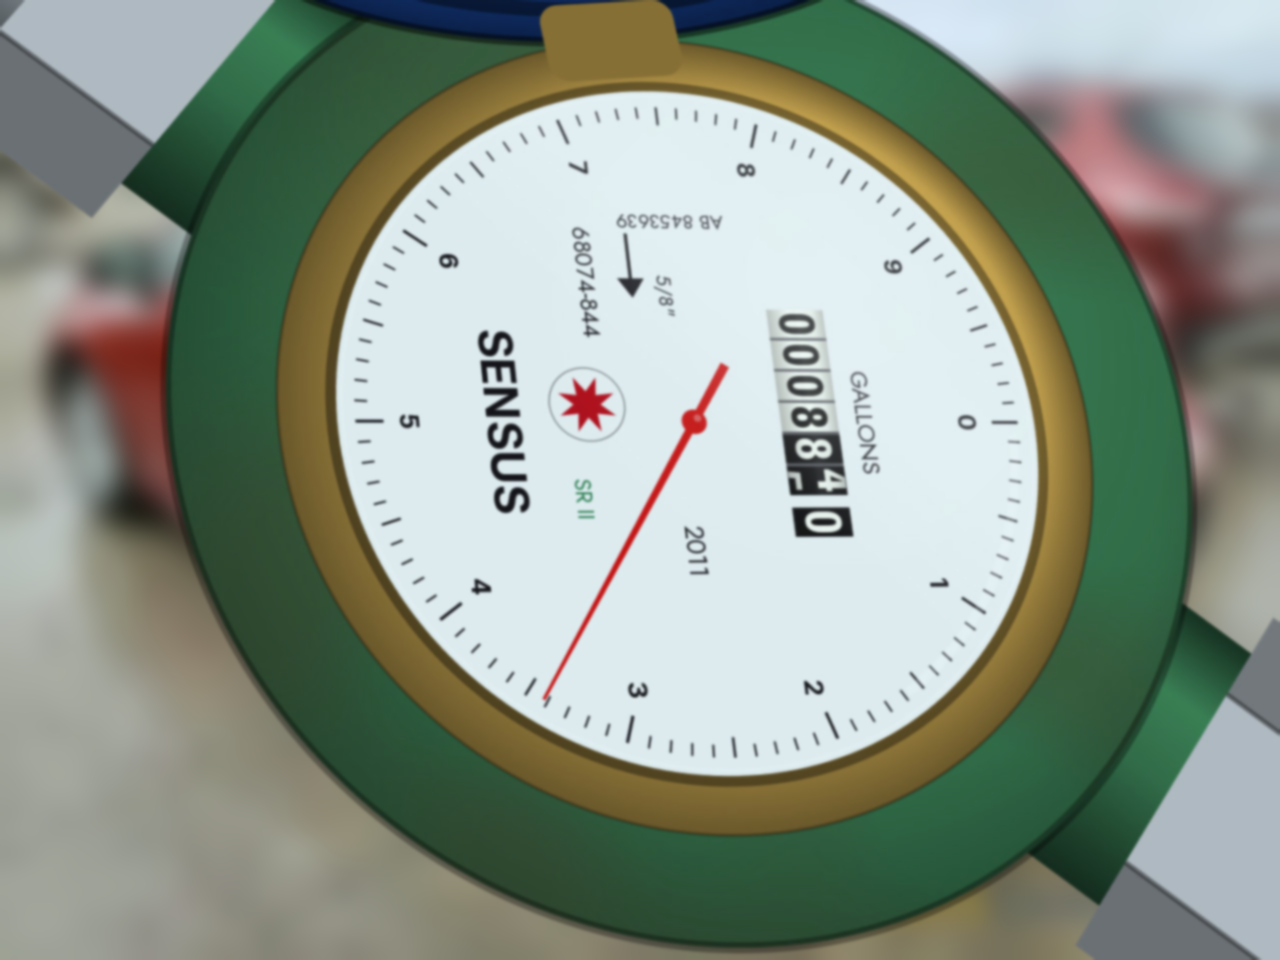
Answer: 8843.4 gal
